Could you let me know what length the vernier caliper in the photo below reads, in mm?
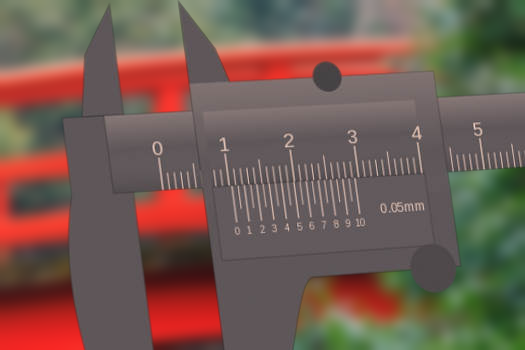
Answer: 10.4 mm
